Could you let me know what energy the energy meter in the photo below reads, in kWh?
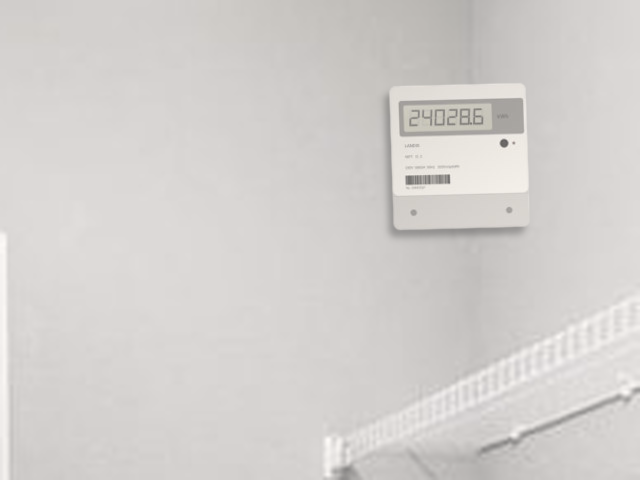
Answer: 24028.6 kWh
